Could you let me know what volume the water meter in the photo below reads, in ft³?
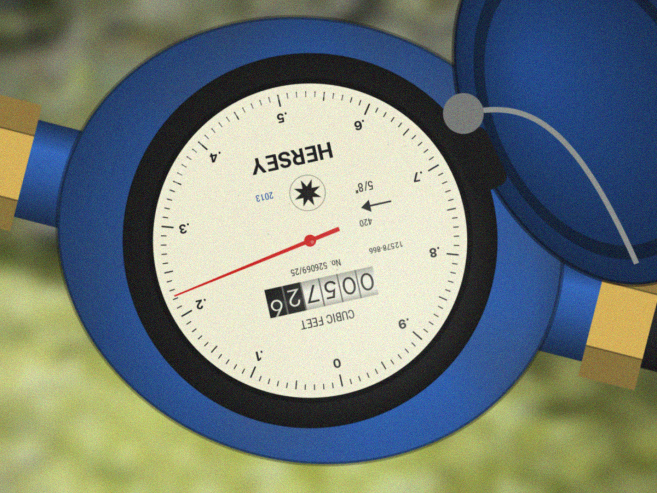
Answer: 5726.22 ft³
